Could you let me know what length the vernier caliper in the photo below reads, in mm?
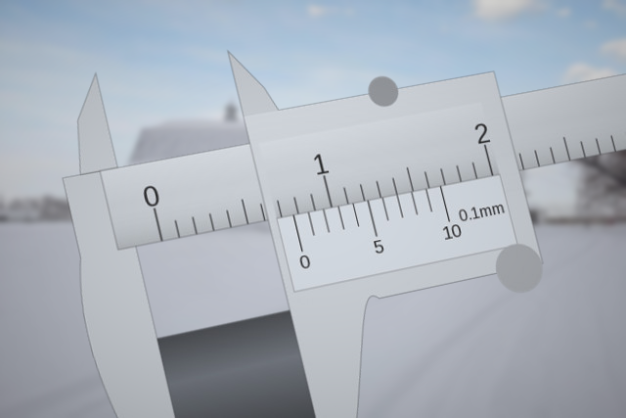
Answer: 7.7 mm
